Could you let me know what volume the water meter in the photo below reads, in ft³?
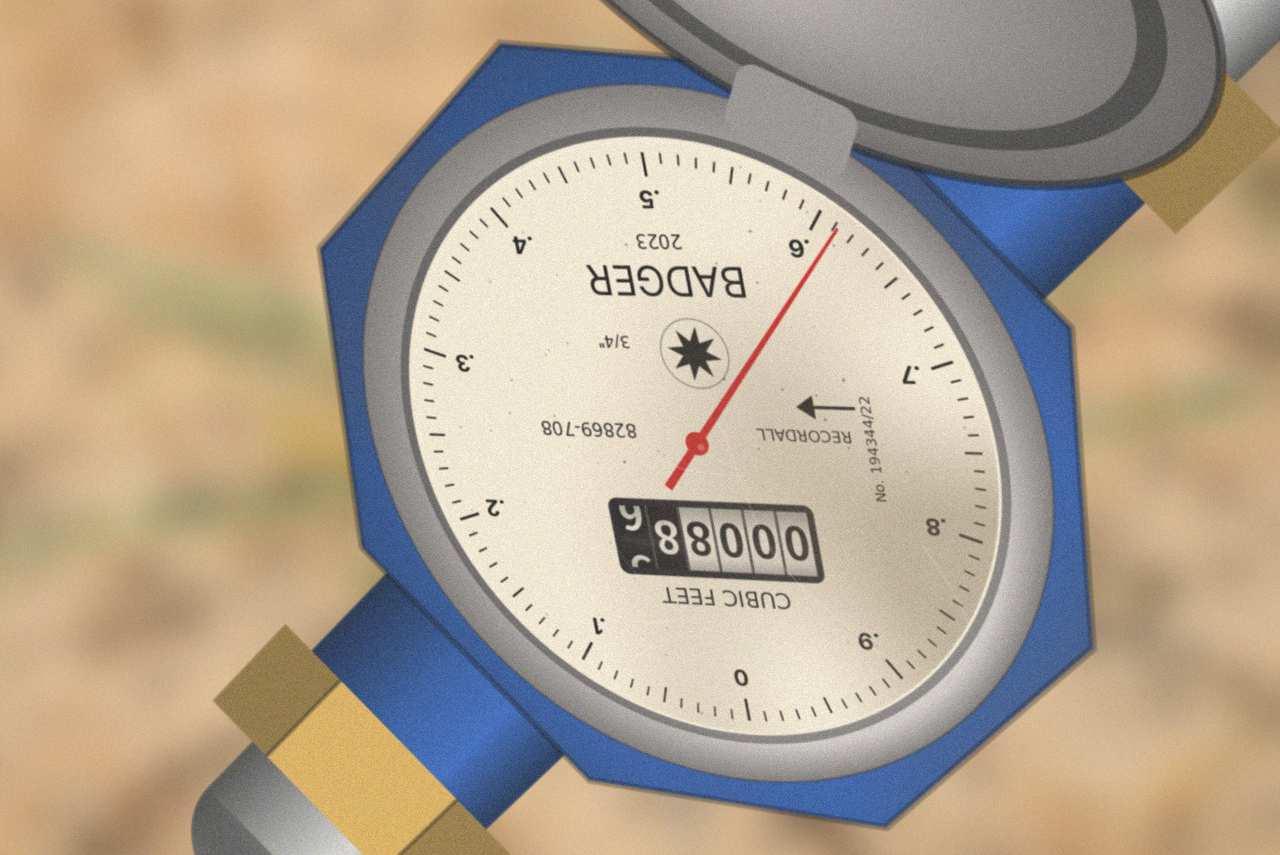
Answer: 885.61 ft³
